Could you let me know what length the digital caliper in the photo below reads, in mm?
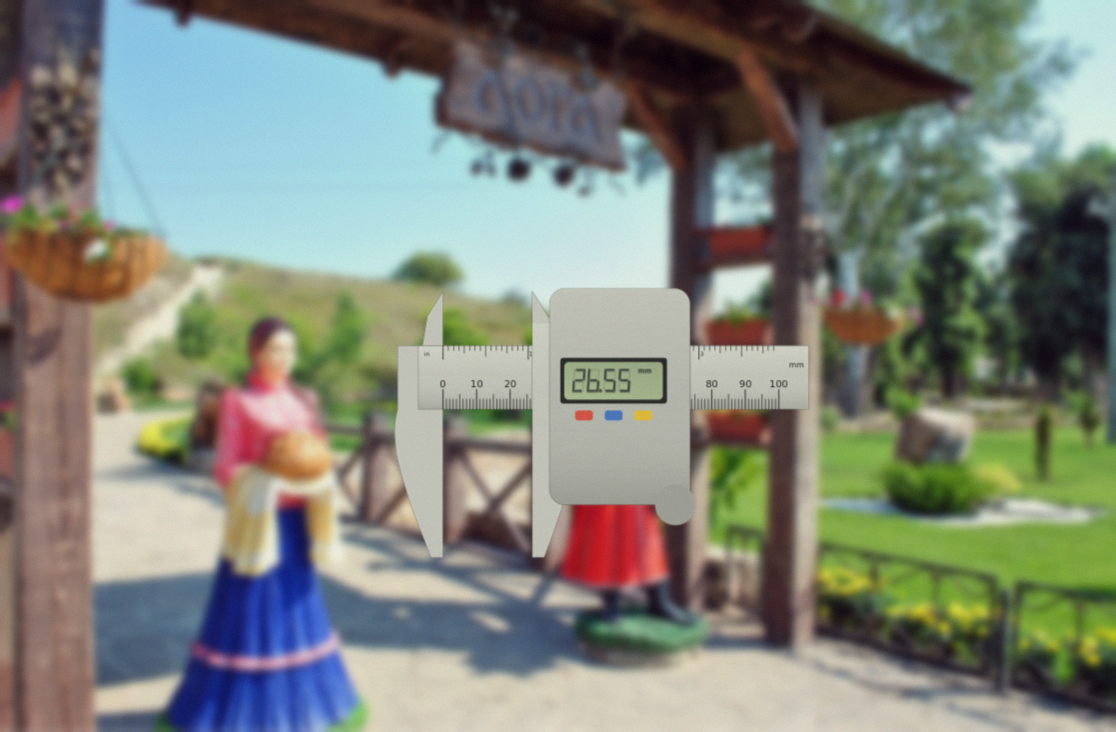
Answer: 26.55 mm
